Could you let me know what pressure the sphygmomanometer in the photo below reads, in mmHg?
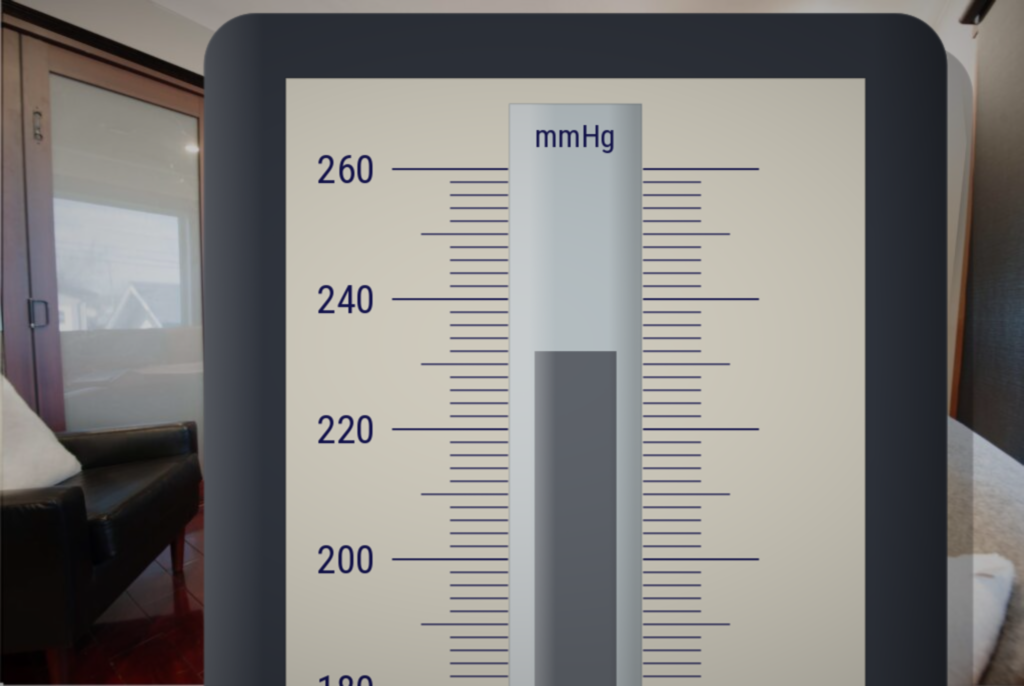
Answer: 232 mmHg
